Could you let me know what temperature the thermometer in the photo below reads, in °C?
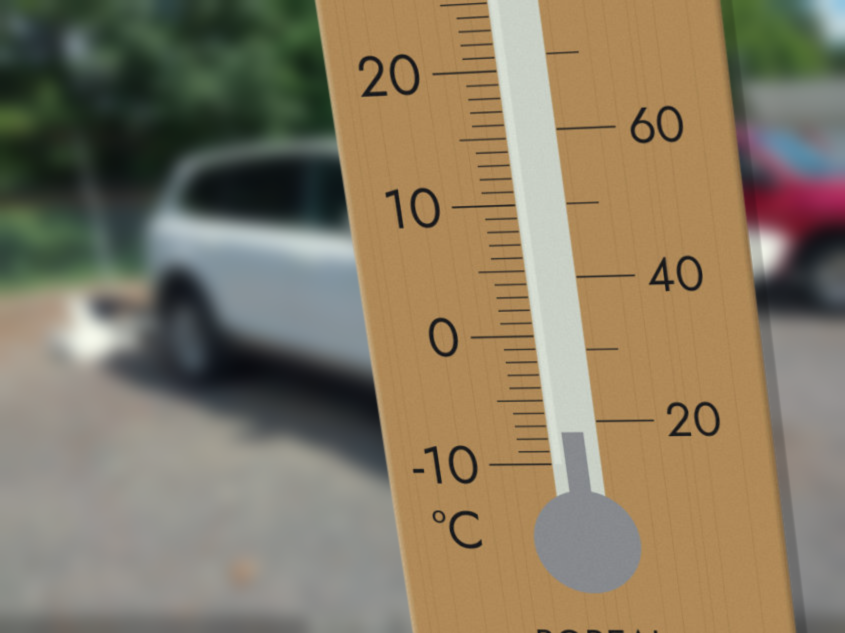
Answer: -7.5 °C
